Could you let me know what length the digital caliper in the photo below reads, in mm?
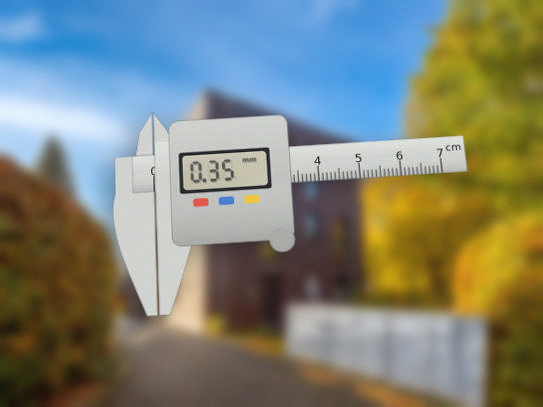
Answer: 0.35 mm
